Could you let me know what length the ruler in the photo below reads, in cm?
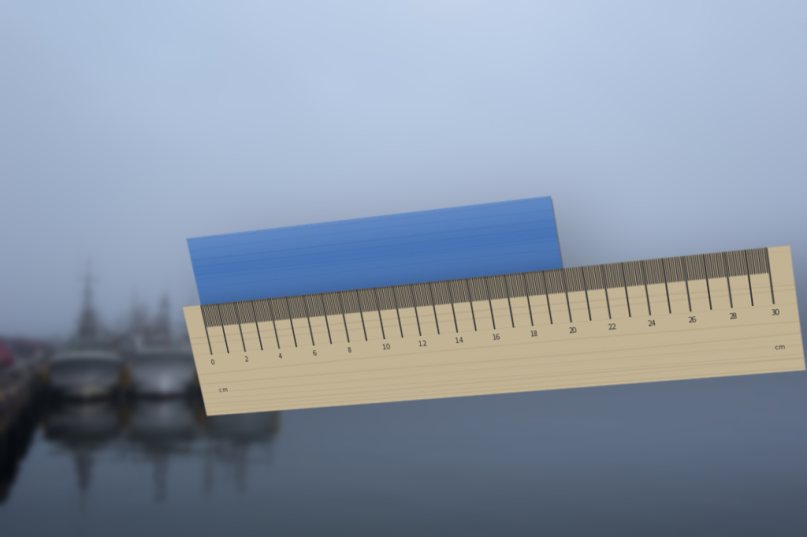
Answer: 20 cm
